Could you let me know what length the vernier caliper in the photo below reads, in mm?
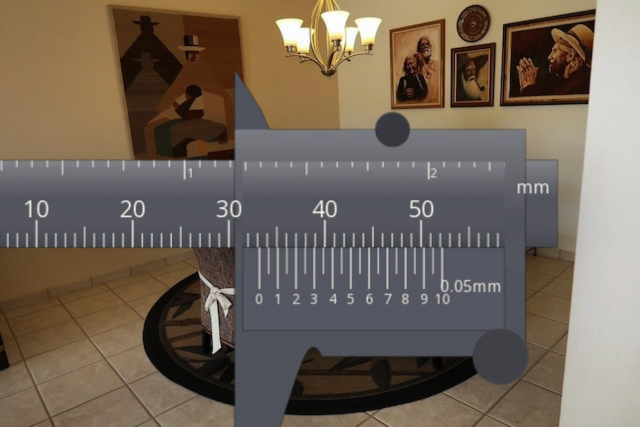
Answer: 33.2 mm
